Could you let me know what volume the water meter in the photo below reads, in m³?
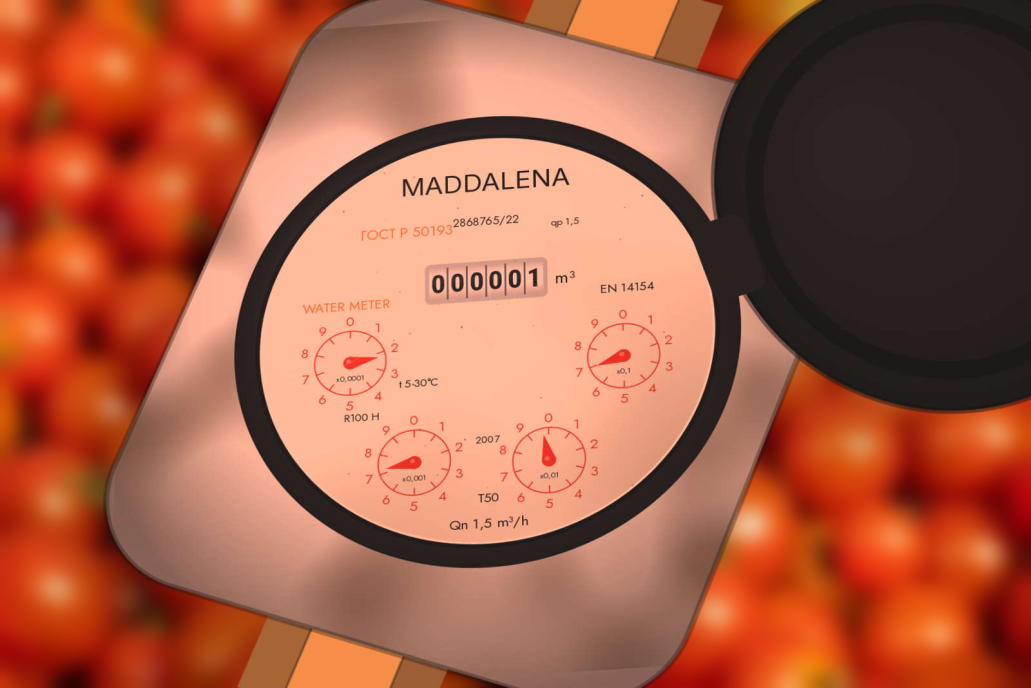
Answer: 1.6972 m³
